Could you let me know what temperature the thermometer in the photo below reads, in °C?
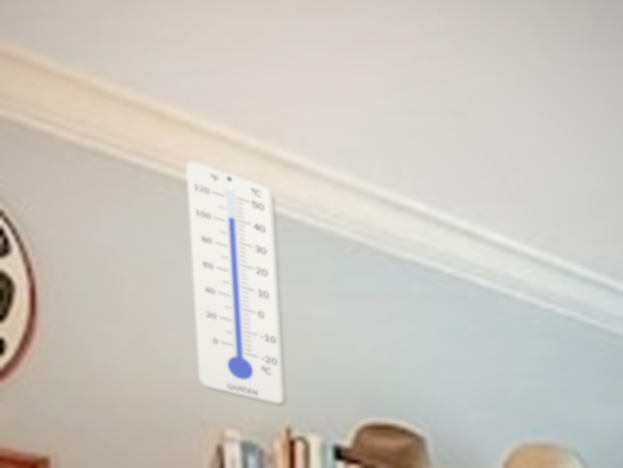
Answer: 40 °C
